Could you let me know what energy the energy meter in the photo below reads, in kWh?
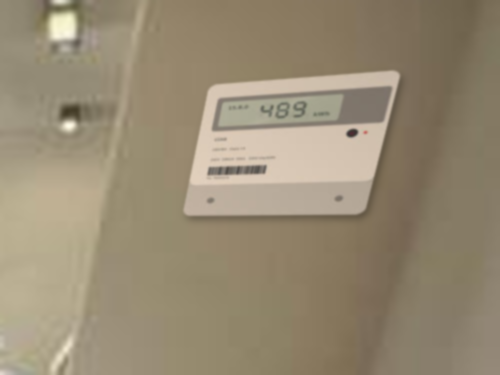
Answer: 489 kWh
